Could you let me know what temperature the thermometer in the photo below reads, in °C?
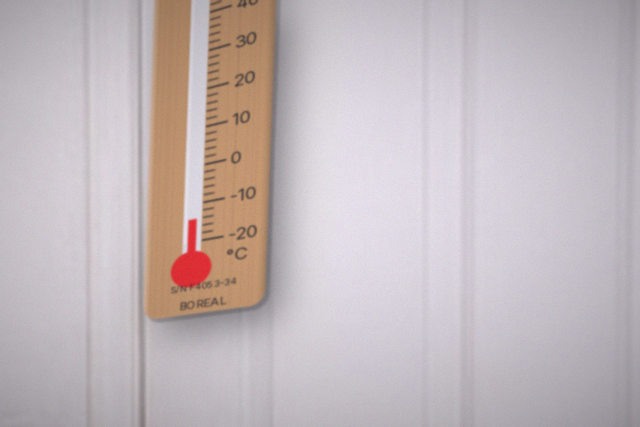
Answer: -14 °C
